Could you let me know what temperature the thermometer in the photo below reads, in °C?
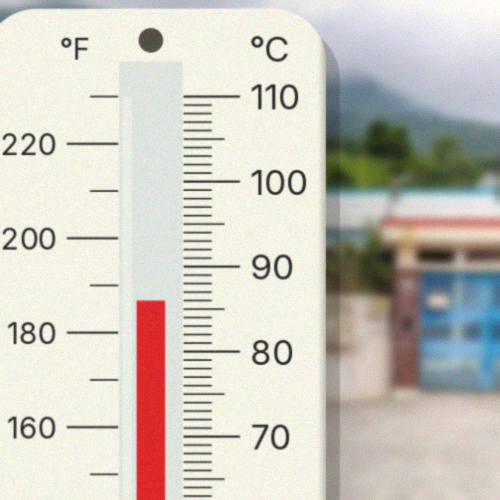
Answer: 86 °C
